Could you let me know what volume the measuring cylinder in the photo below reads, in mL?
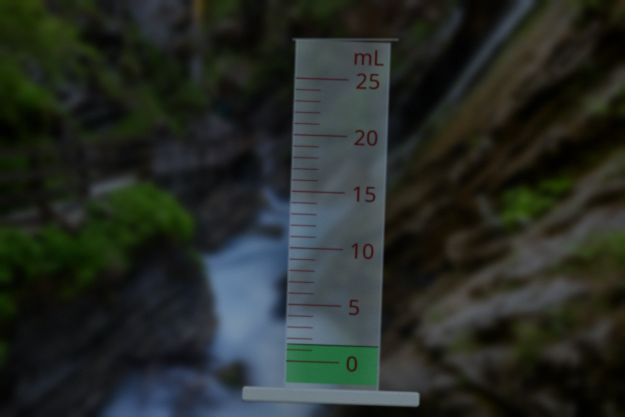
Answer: 1.5 mL
